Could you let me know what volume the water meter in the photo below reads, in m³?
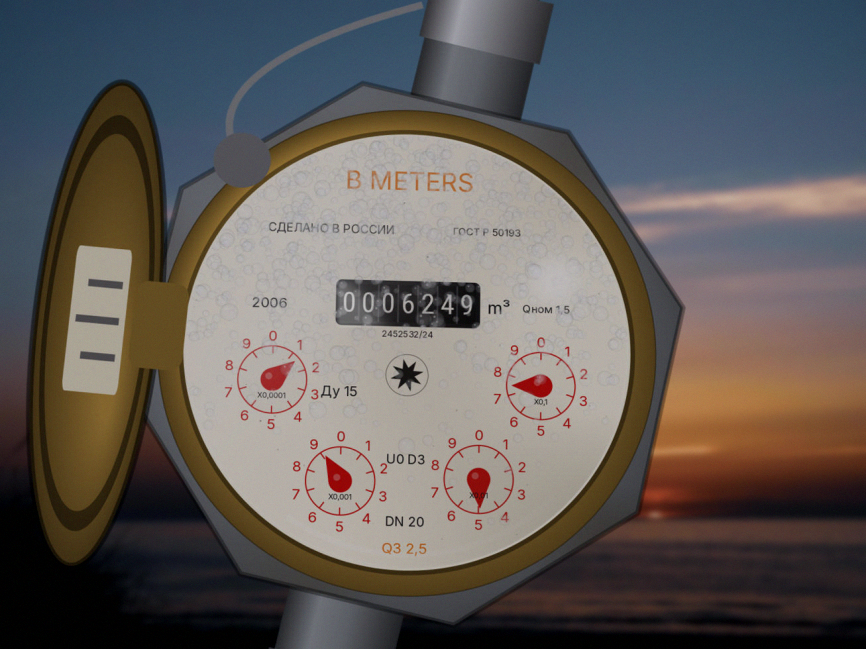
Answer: 6249.7491 m³
